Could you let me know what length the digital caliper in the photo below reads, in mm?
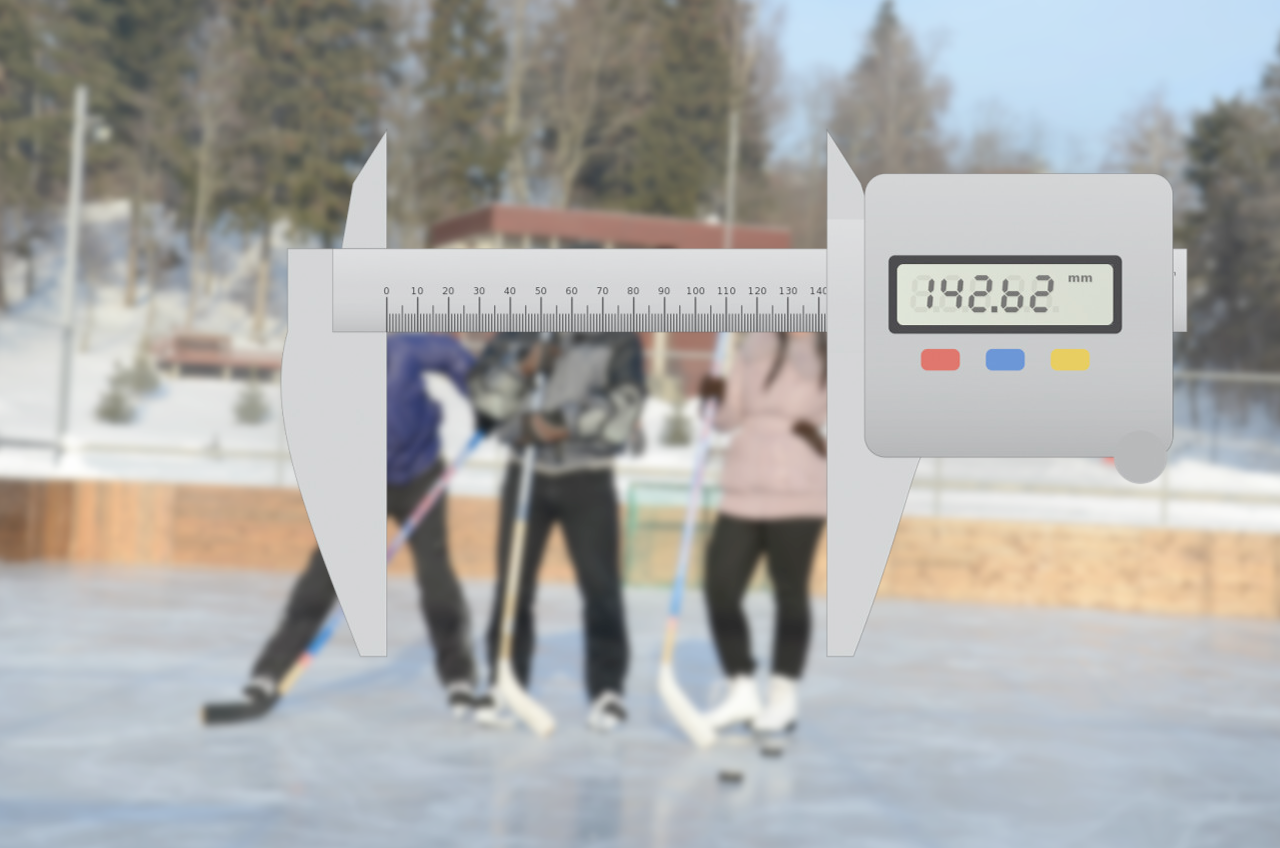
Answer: 142.62 mm
